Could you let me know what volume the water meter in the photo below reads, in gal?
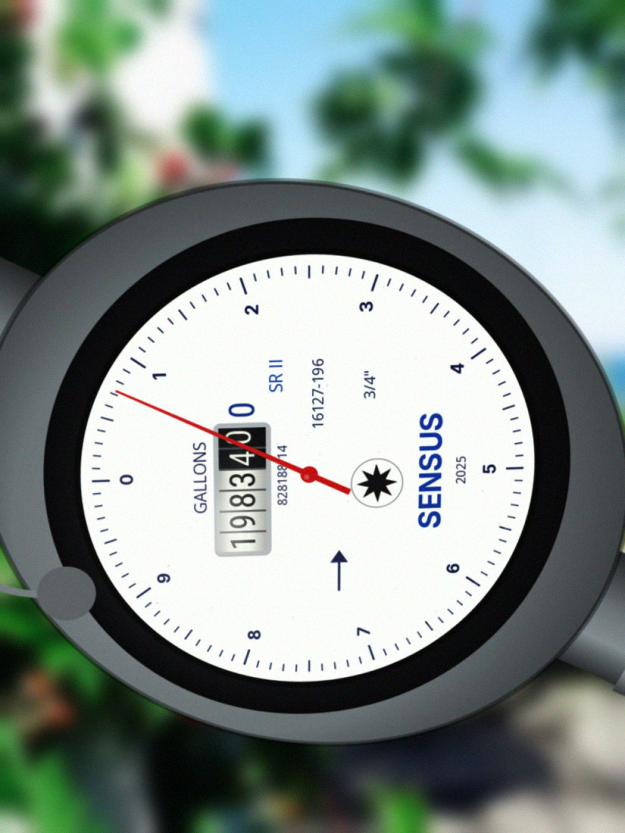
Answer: 1983400.7 gal
